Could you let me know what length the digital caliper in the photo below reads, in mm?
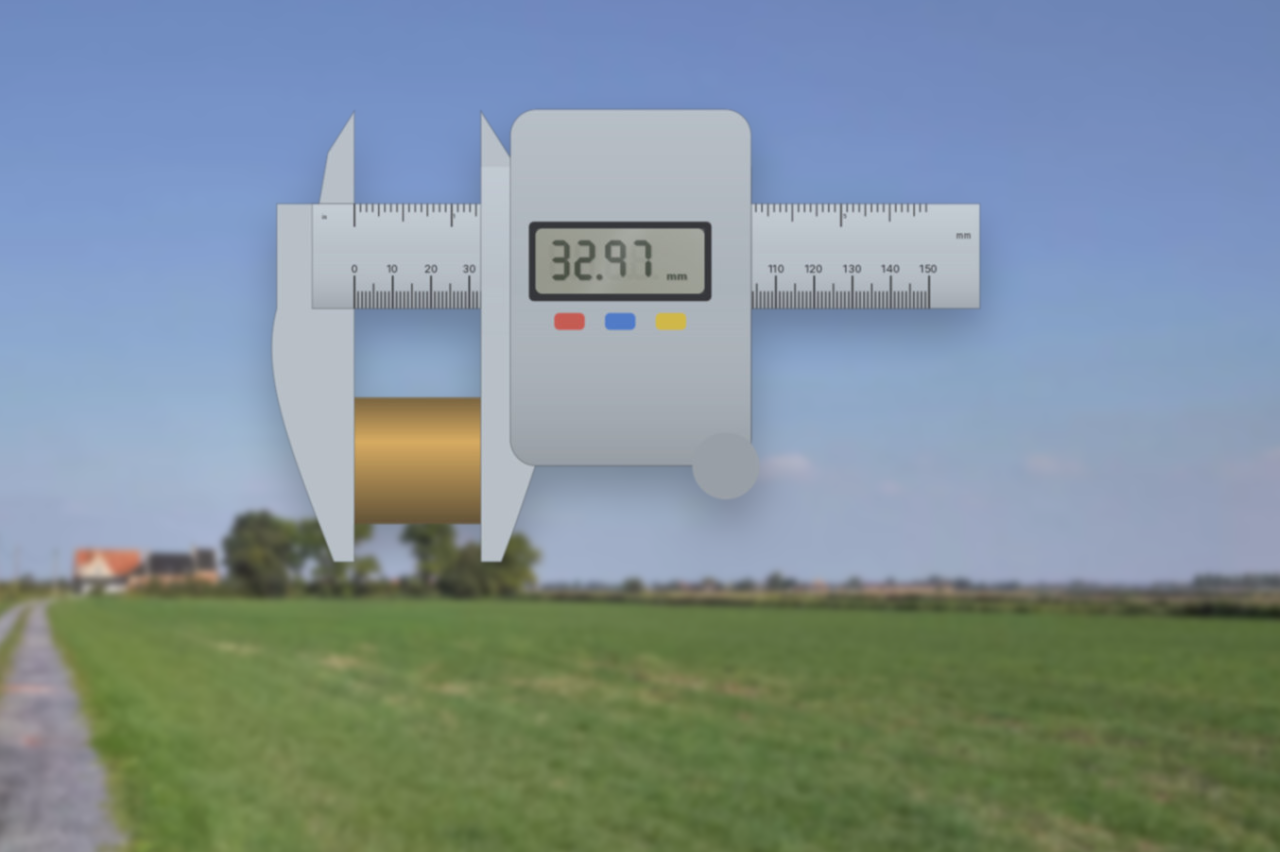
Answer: 32.97 mm
